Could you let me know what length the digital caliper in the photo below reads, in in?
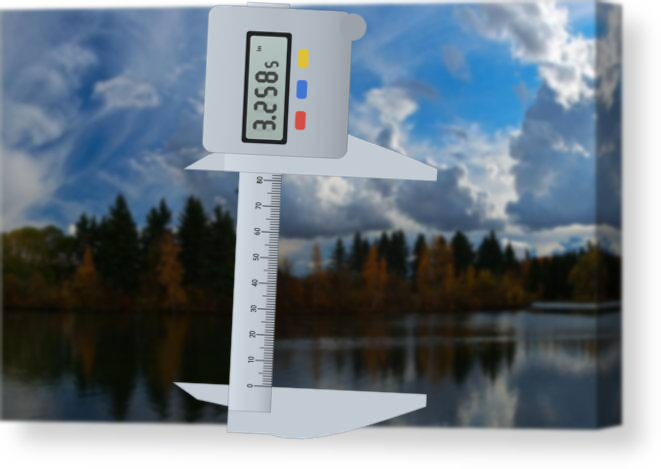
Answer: 3.2585 in
